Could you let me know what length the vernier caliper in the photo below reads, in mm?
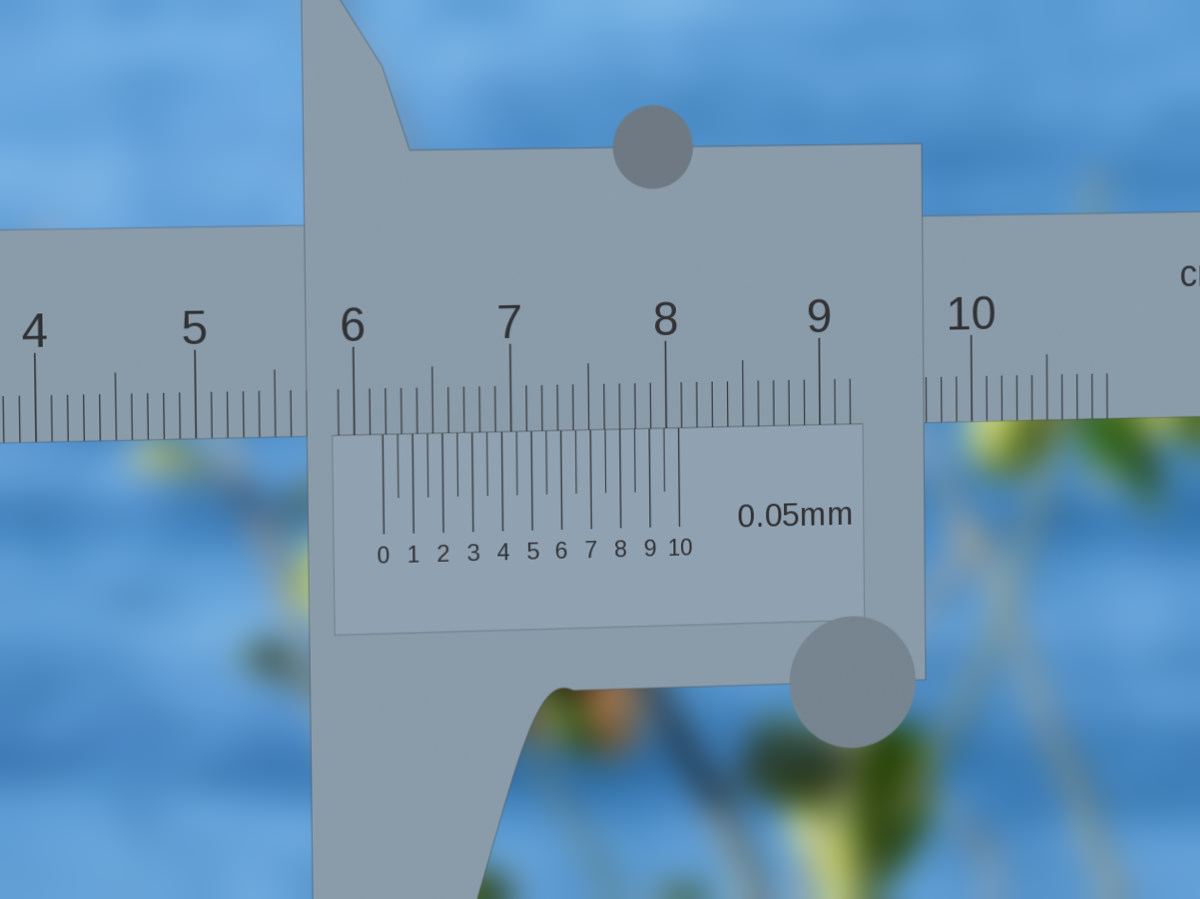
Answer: 61.8 mm
